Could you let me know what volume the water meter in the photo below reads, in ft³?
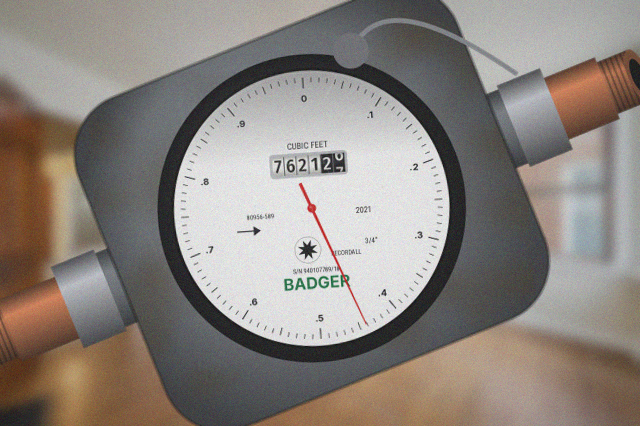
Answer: 762126.44 ft³
